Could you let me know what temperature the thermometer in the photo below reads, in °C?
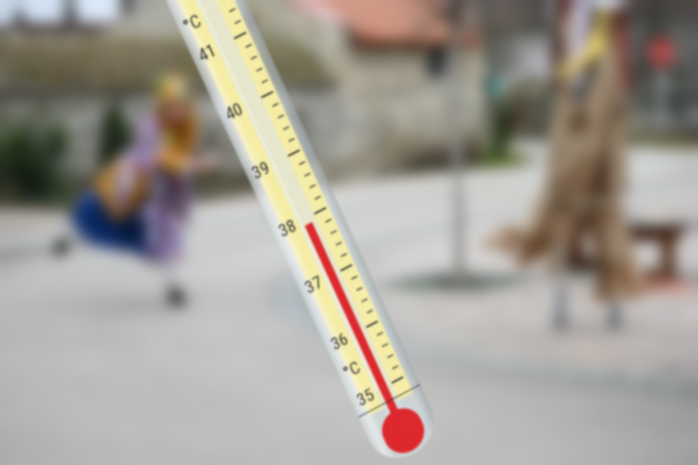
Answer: 37.9 °C
